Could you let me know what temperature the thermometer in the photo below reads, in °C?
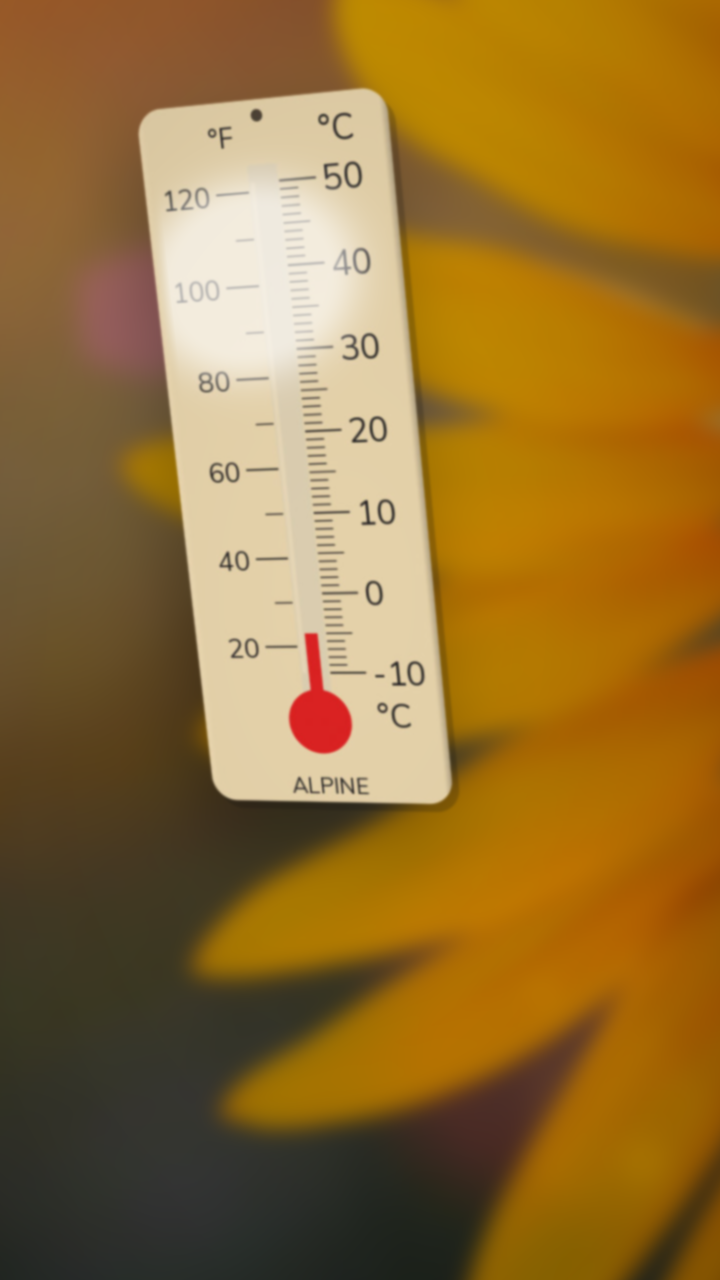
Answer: -5 °C
